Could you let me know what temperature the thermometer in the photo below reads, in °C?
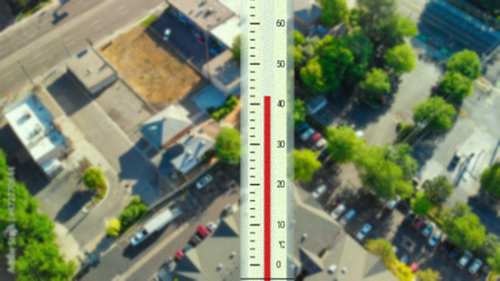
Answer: 42 °C
